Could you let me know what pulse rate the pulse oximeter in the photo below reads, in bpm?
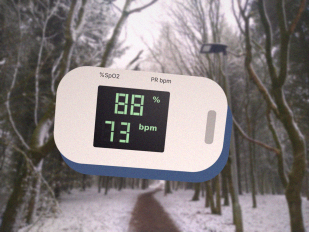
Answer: 73 bpm
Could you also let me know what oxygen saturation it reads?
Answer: 88 %
